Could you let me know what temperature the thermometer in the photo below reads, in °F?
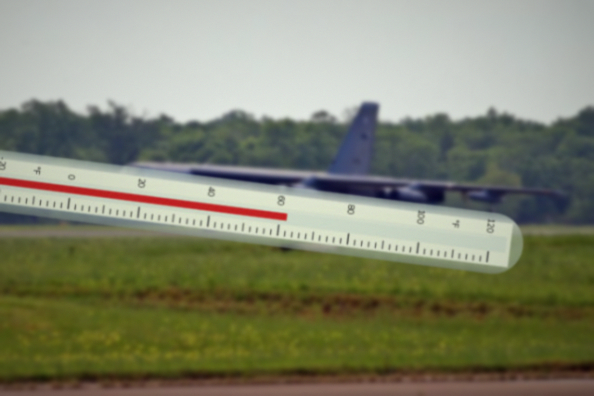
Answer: 62 °F
